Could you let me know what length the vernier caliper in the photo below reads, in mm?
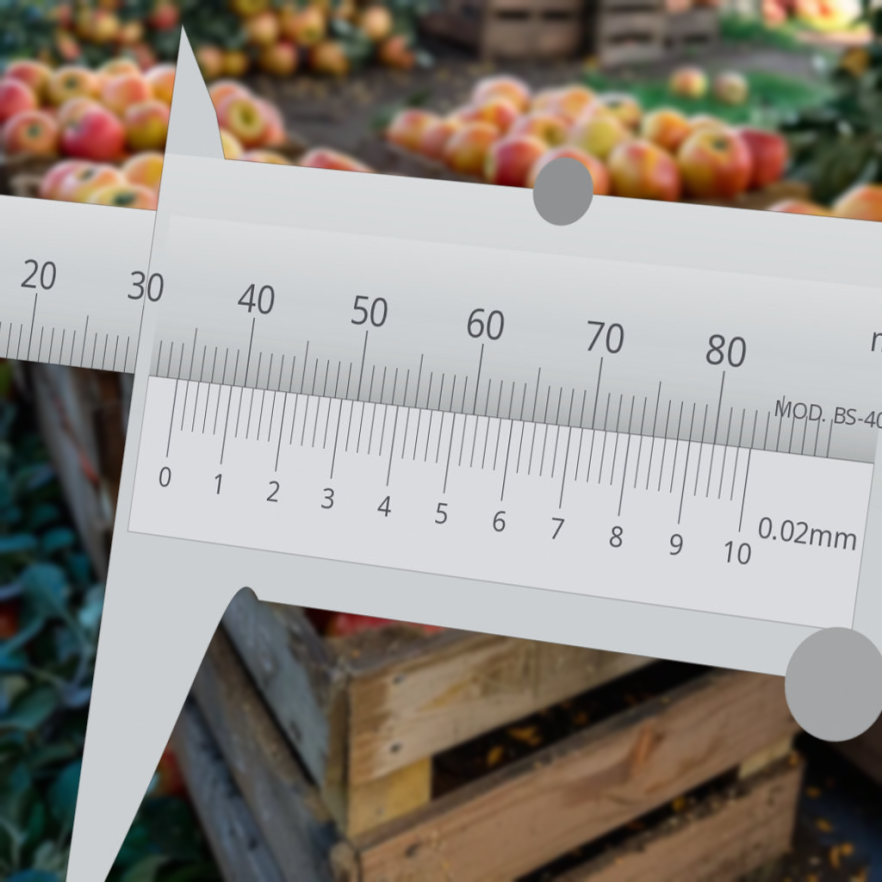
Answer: 33.9 mm
